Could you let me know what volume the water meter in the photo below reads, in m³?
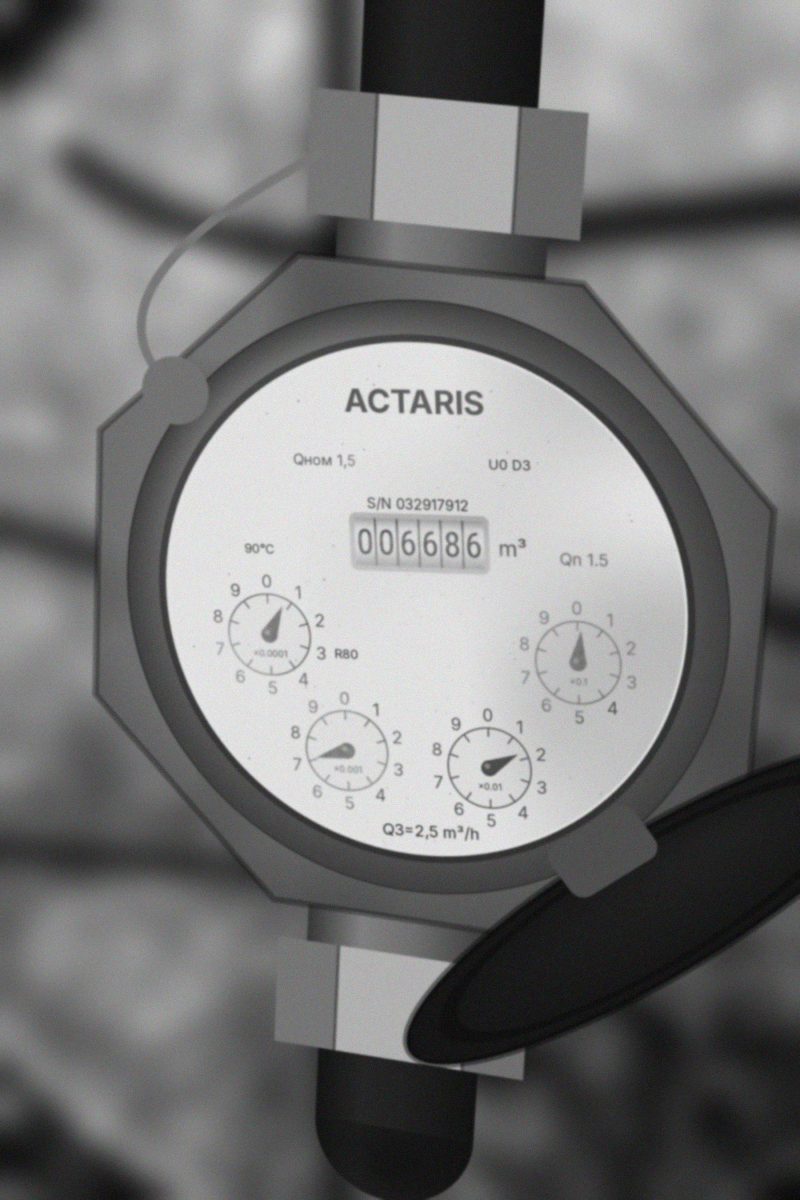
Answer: 6686.0170 m³
